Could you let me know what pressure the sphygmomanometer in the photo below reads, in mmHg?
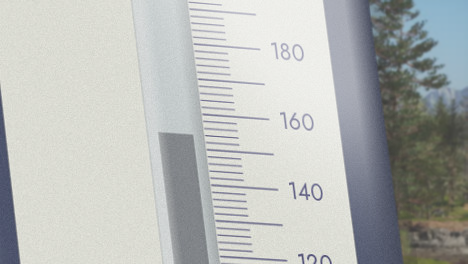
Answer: 154 mmHg
